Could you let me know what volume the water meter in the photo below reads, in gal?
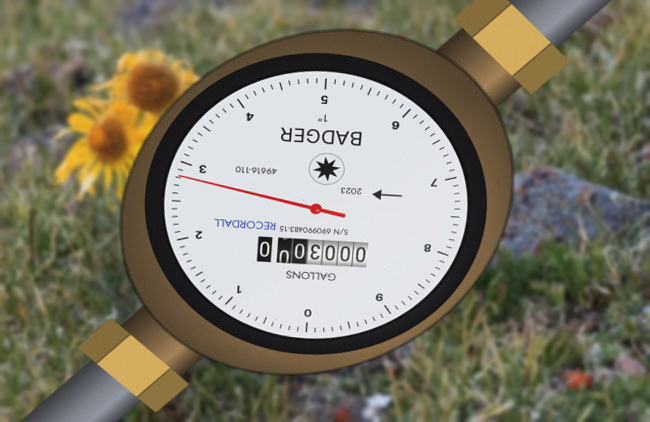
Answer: 3002.8 gal
